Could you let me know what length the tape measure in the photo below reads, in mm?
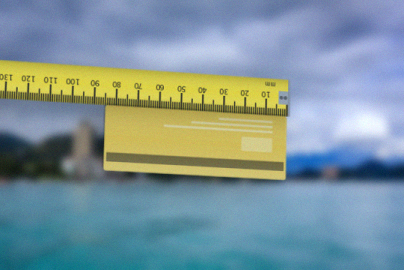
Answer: 85 mm
